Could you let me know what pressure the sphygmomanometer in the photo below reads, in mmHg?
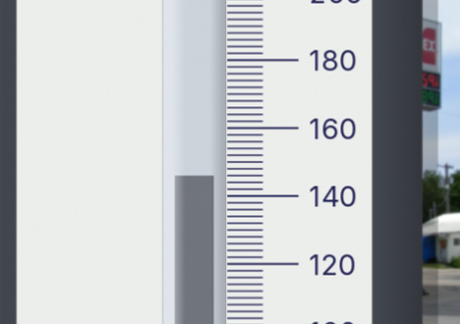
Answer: 146 mmHg
